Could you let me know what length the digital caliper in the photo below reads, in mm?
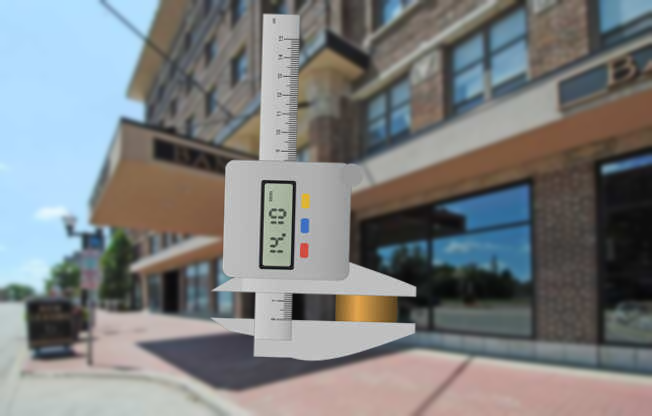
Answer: 14.10 mm
